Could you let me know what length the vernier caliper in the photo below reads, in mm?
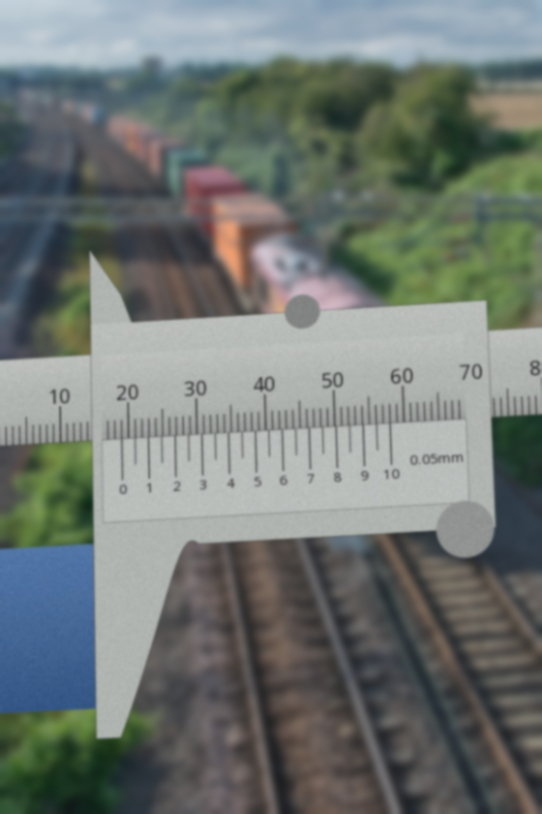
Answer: 19.0 mm
